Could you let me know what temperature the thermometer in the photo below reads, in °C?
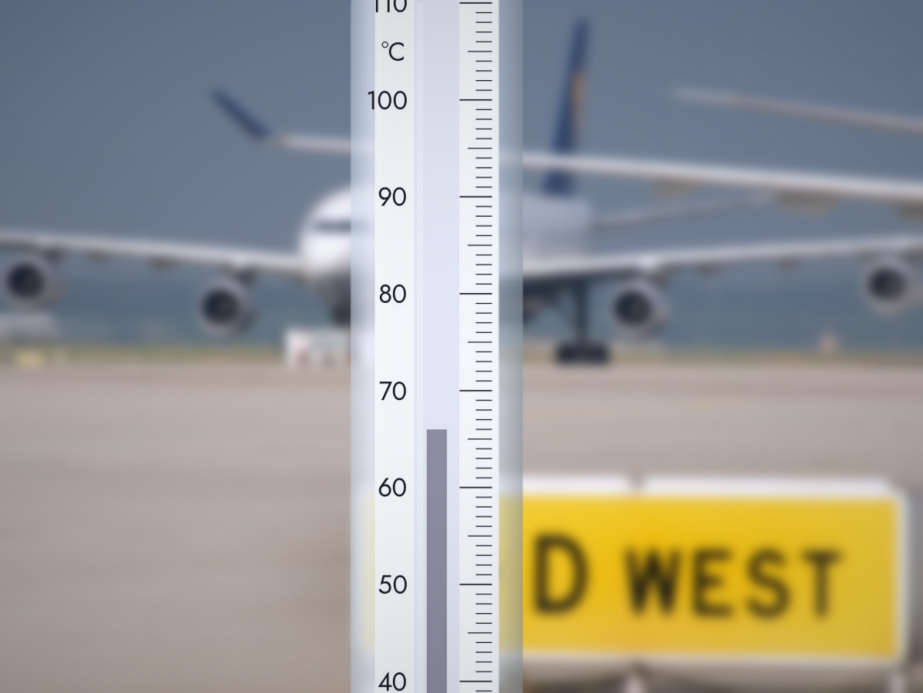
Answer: 66 °C
